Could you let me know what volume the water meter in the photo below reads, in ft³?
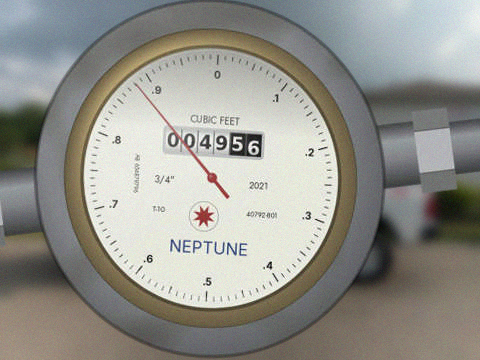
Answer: 4955.88 ft³
